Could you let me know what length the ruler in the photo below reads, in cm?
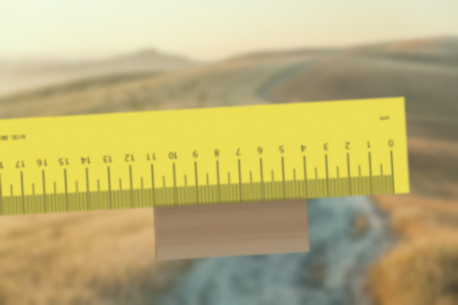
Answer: 7 cm
